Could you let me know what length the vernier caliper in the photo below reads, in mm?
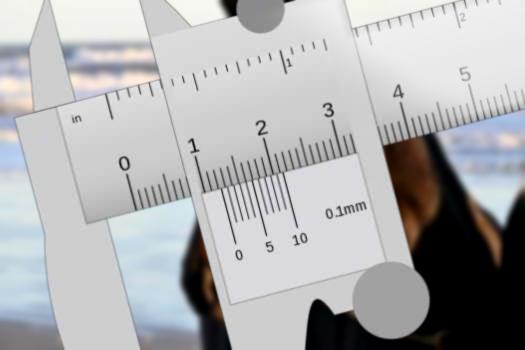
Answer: 12.4 mm
